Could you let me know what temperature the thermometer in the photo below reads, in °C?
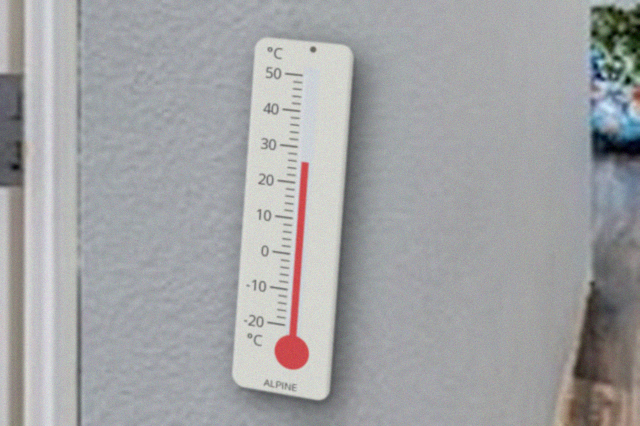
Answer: 26 °C
